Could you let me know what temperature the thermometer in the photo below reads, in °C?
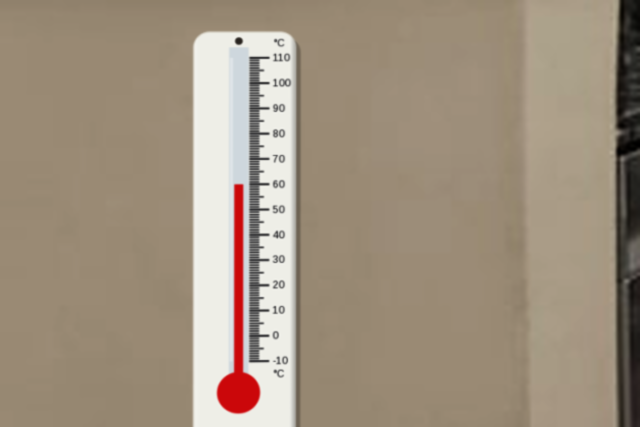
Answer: 60 °C
